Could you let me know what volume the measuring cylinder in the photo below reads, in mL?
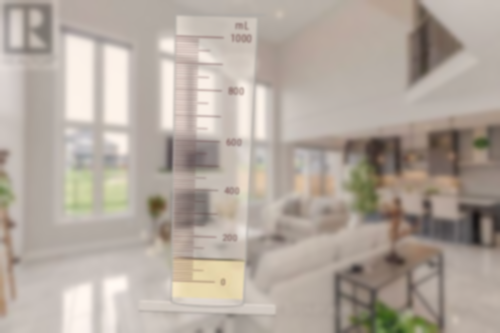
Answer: 100 mL
